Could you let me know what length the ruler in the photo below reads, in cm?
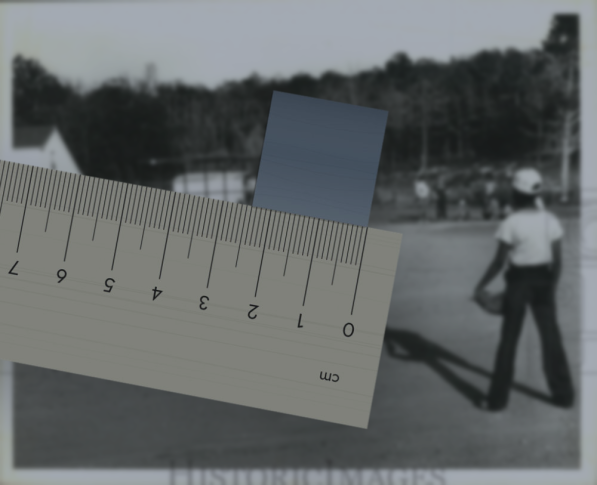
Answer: 2.4 cm
